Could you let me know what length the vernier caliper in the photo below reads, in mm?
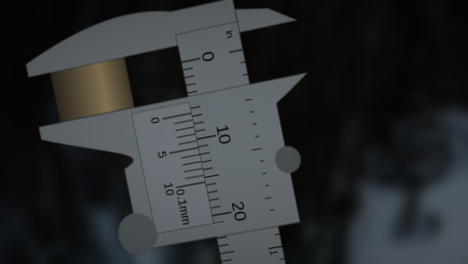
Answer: 6.6 mm
